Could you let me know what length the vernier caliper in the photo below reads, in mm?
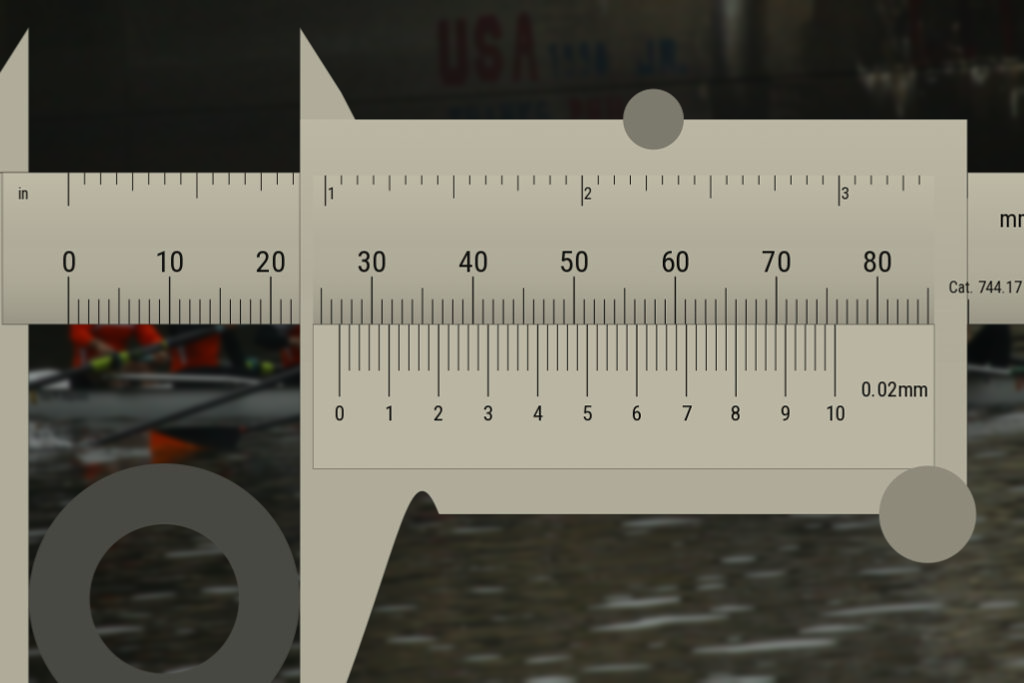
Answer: 26.8 mm
